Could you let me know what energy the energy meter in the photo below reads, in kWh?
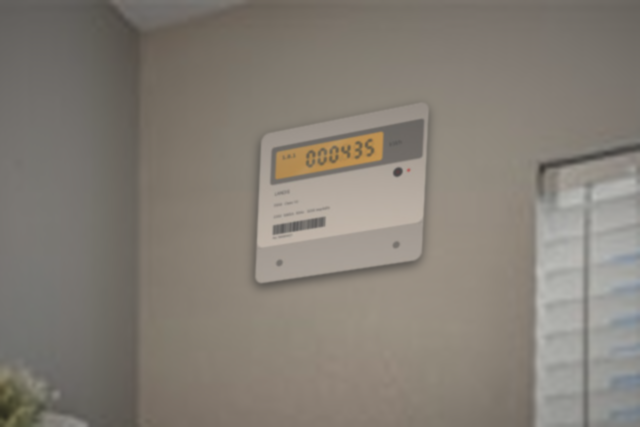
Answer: 435 kWh
